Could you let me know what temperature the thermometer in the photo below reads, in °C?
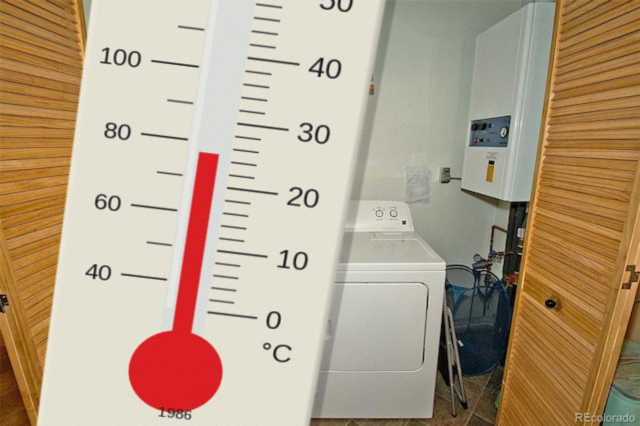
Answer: 25 °C
